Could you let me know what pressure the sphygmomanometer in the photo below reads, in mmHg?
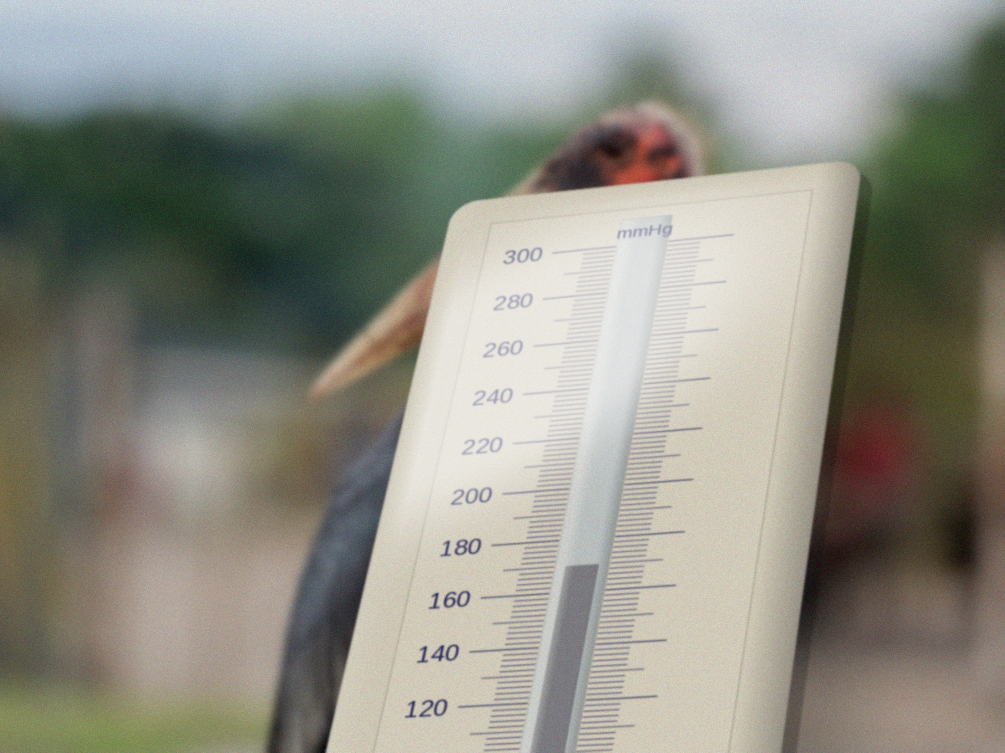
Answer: 170 mmHg
